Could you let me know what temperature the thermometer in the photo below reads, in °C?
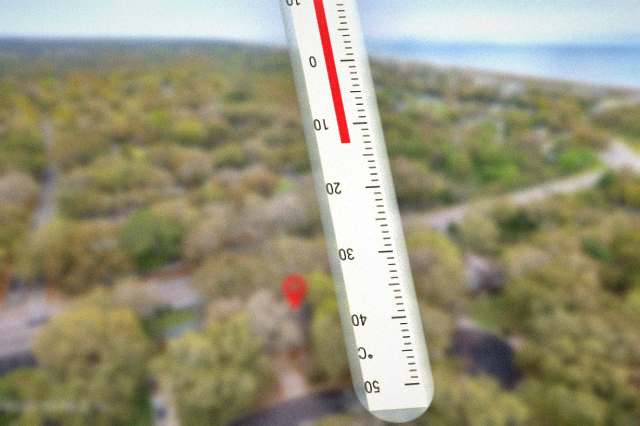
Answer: 13 °C
